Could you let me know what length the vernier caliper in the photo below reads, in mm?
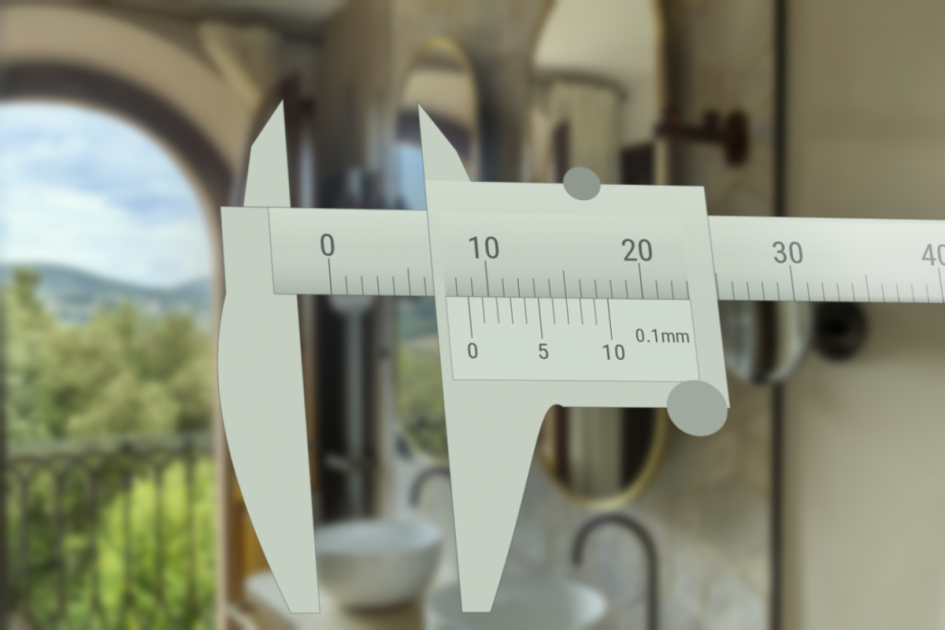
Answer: 8.7 mm
